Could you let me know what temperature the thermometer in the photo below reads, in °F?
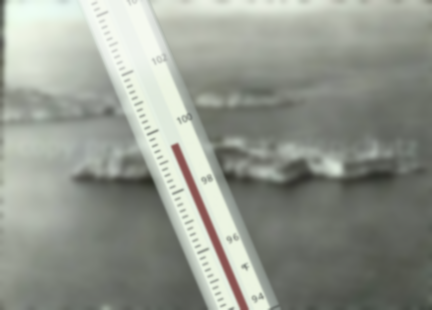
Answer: 99.4 °F
